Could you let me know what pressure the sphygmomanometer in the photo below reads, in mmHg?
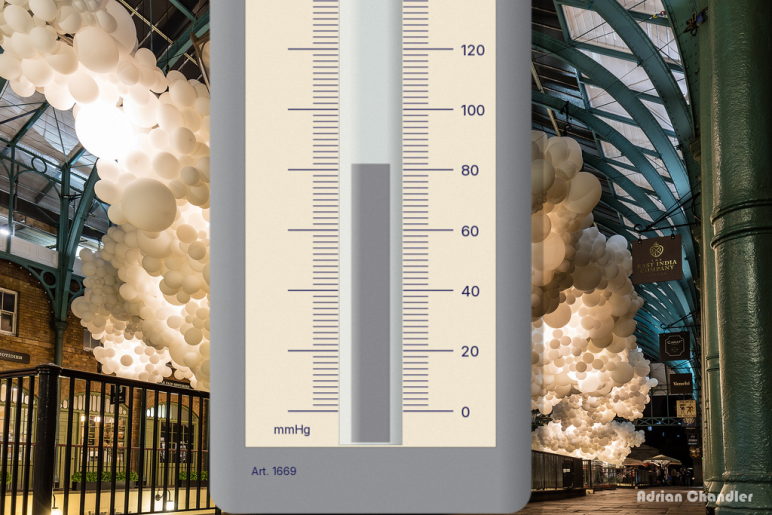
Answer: 82 mmHg
